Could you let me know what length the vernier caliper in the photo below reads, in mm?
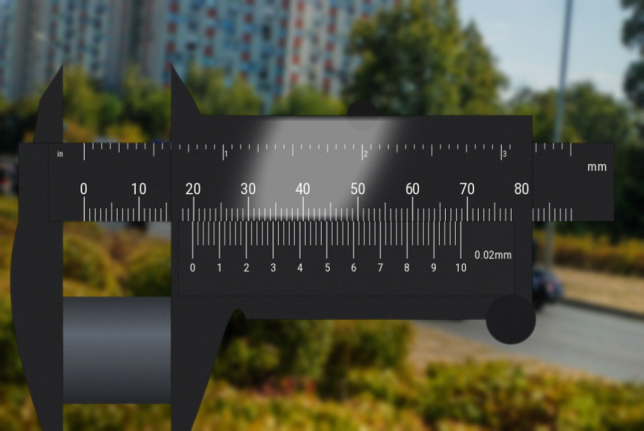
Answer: 19.8 mm
